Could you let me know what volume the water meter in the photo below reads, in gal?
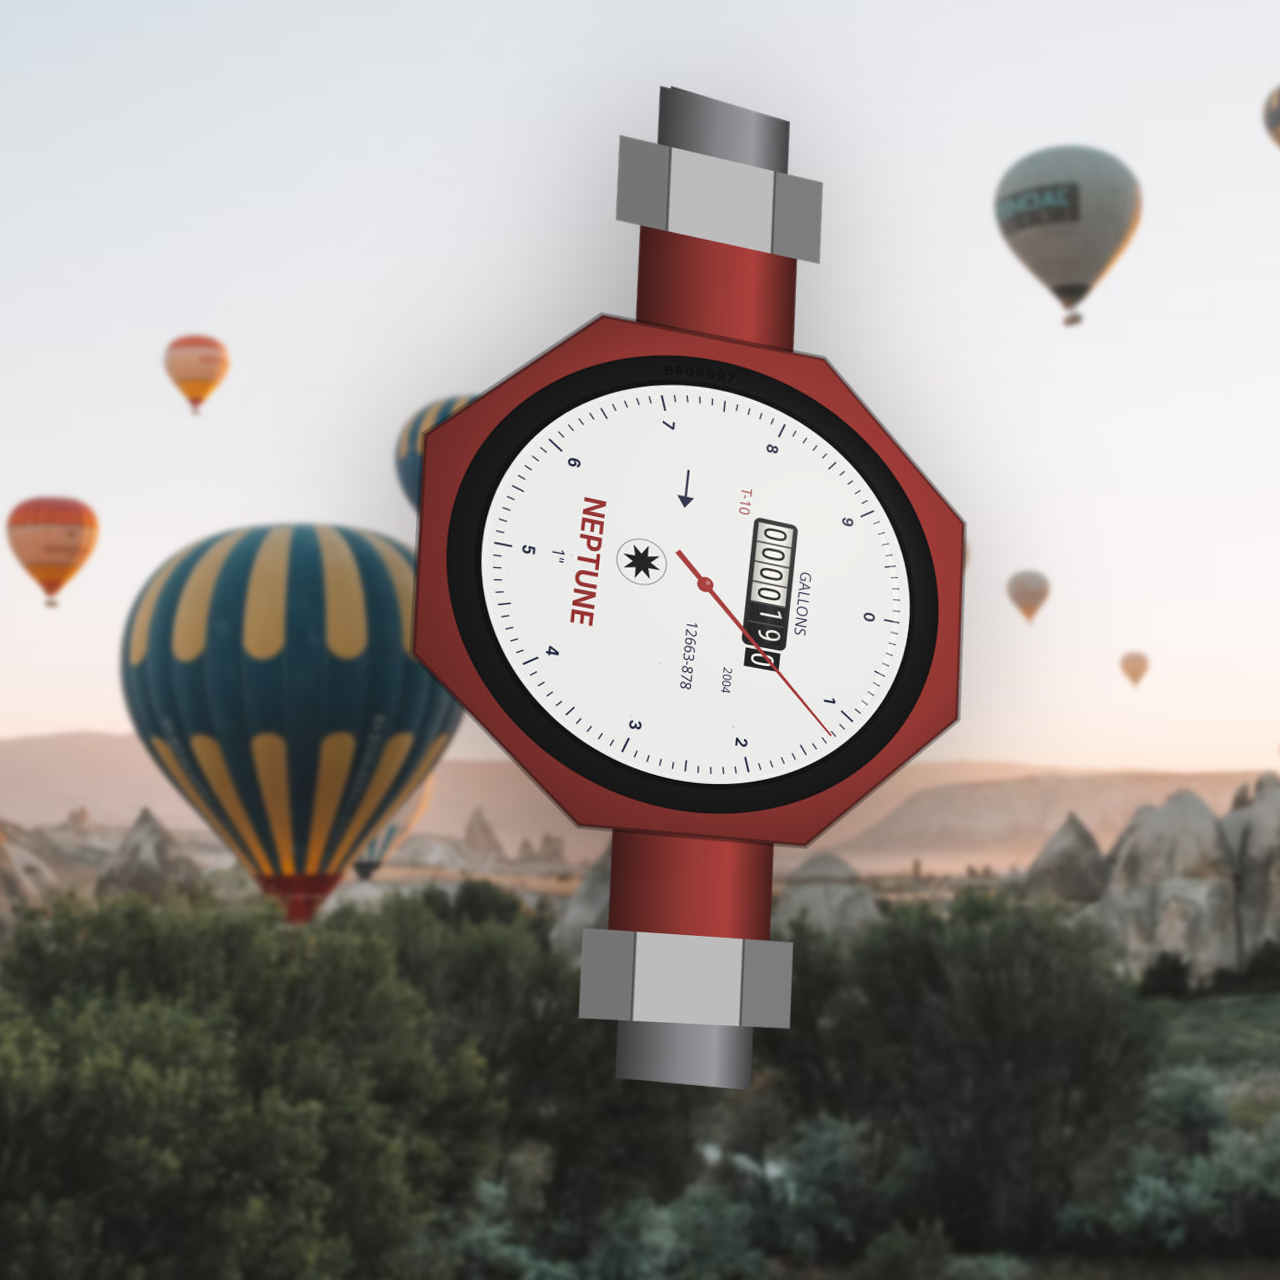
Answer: 191.2 gal
